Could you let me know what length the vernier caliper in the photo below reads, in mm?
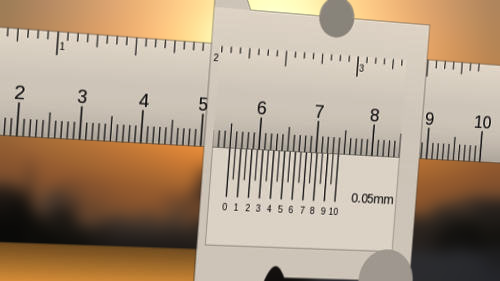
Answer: 55.0 mm
